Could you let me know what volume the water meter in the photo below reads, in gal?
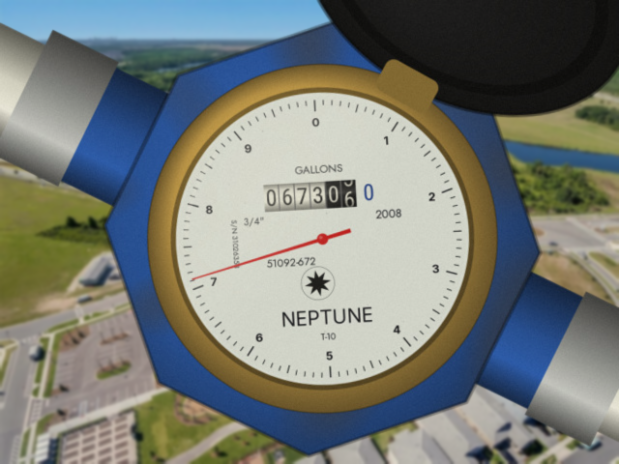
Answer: 673057.1 gal
